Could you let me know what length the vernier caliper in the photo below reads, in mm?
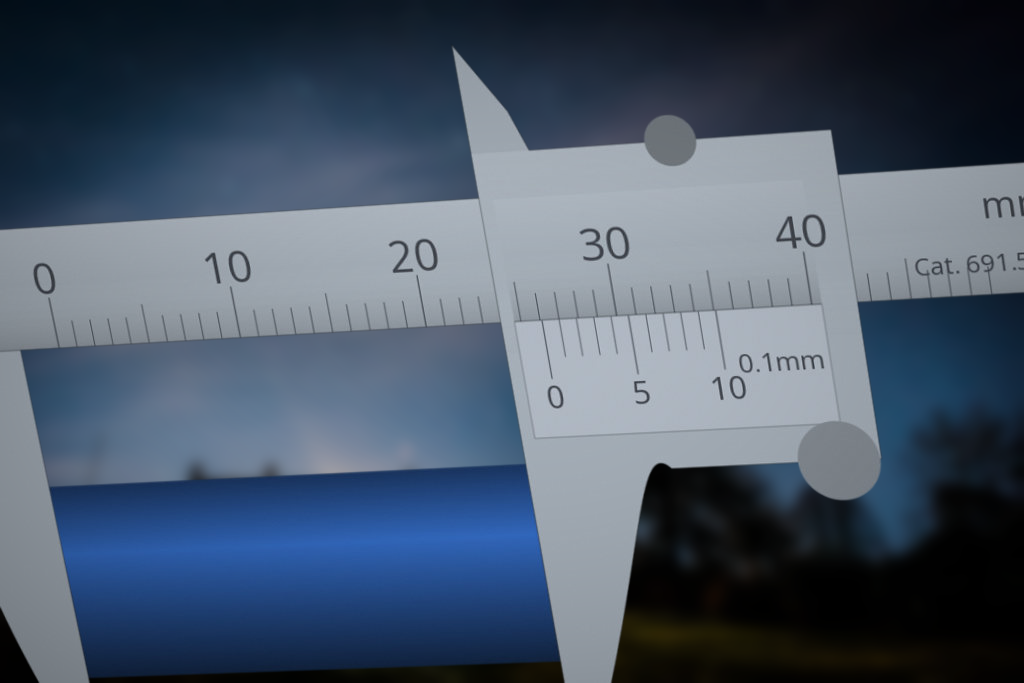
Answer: 26.1 mm
